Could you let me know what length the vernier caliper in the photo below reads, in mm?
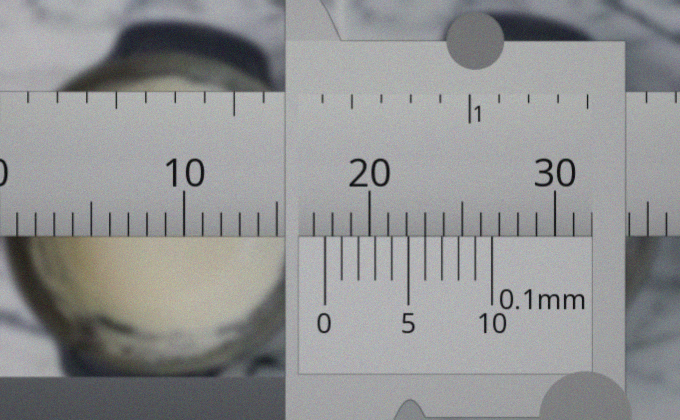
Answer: 17.6 mm
